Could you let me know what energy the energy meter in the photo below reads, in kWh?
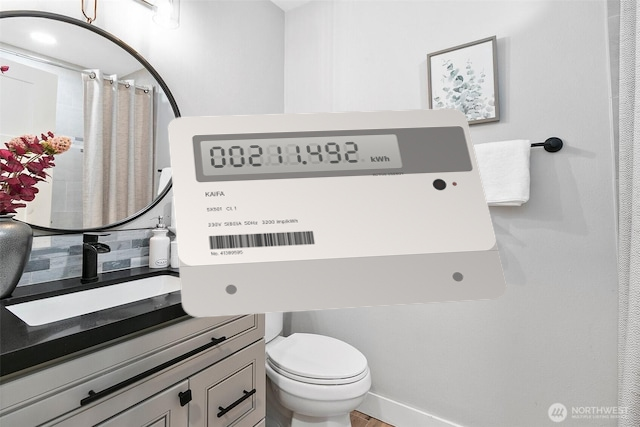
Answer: 211.492 kWh
